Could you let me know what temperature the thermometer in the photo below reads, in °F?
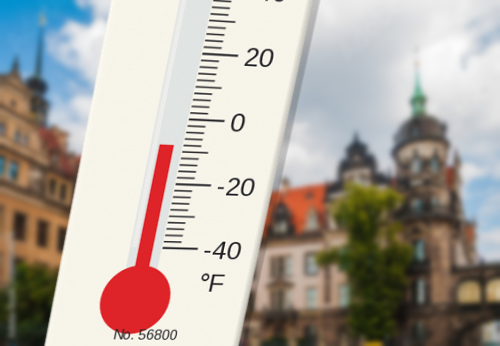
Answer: -8 °F
